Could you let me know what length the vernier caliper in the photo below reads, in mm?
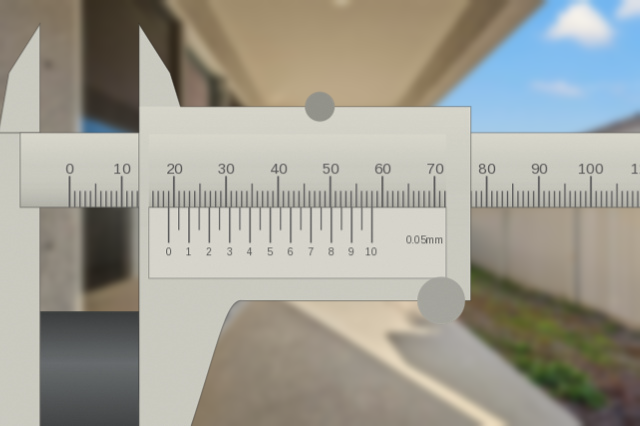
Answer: 19.0 mm
